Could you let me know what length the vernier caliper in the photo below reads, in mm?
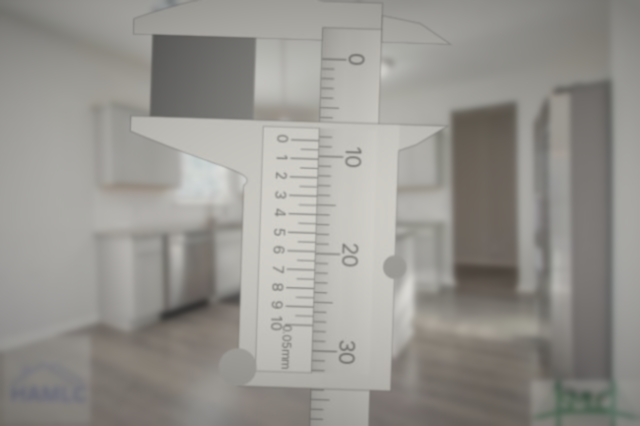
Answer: 8.4 mm
